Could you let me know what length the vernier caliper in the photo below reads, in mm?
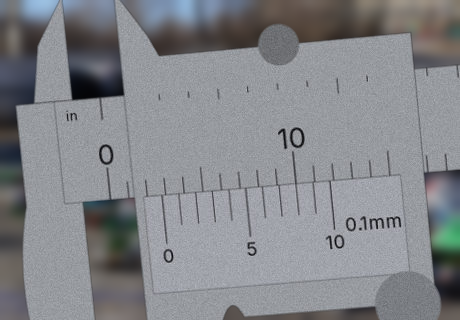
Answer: 2.8 mm
